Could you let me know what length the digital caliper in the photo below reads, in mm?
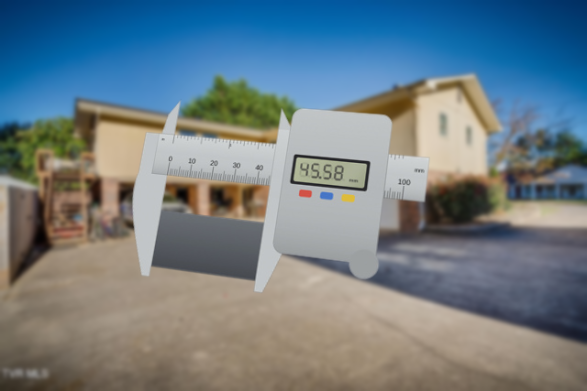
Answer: 45.58 mm
